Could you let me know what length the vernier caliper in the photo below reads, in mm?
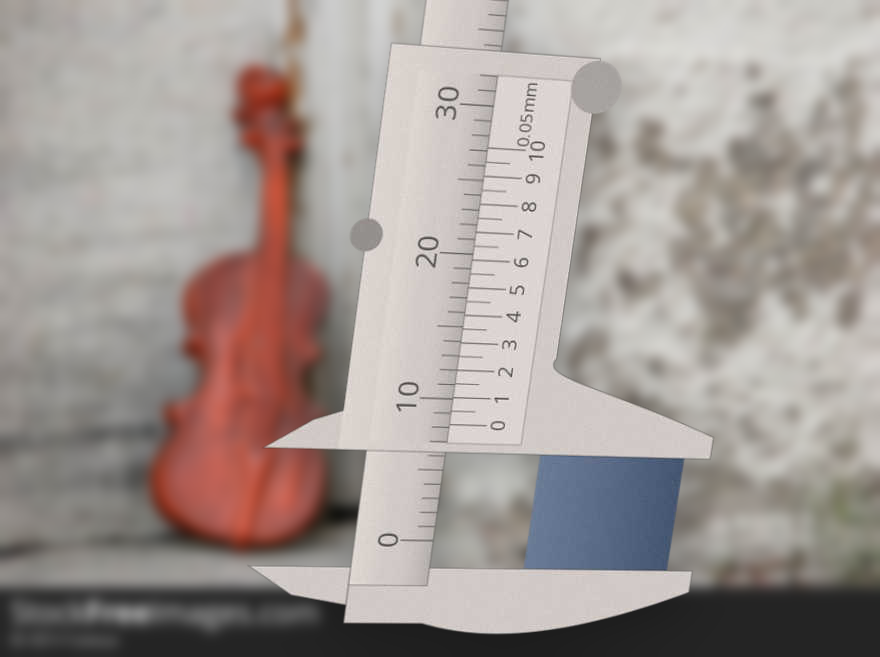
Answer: 8.2 mm
